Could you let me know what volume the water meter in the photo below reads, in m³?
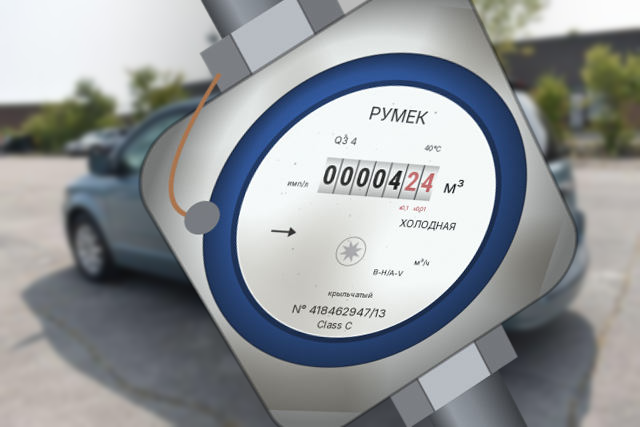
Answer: 4.24 m³
